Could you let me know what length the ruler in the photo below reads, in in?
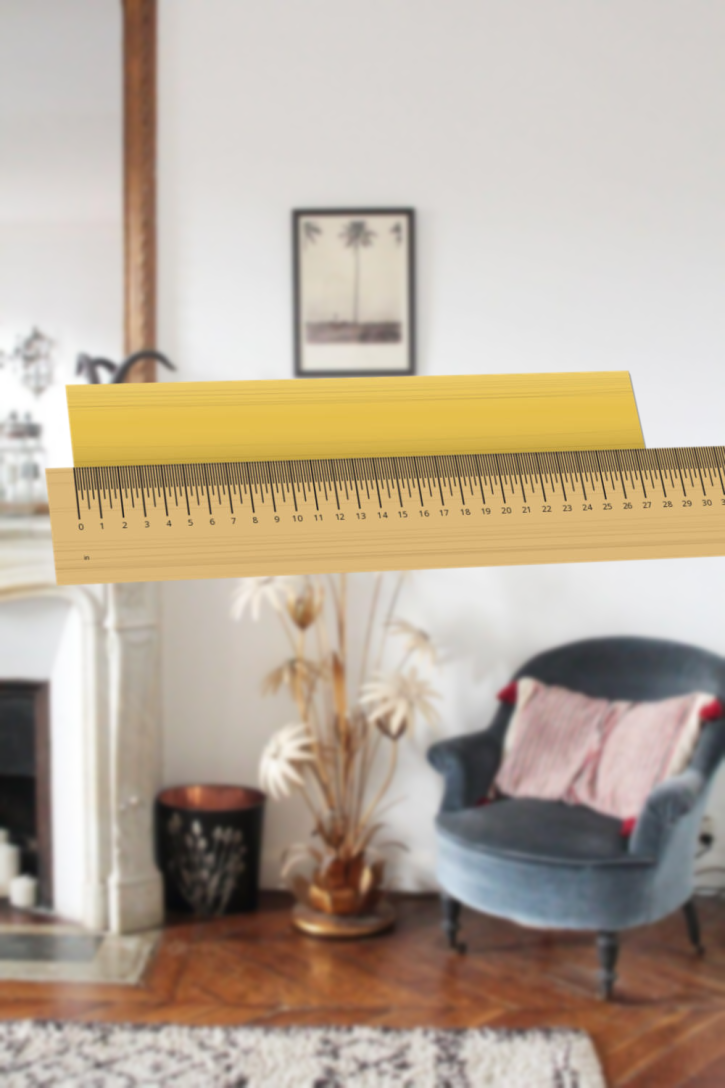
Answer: 27.5 in
